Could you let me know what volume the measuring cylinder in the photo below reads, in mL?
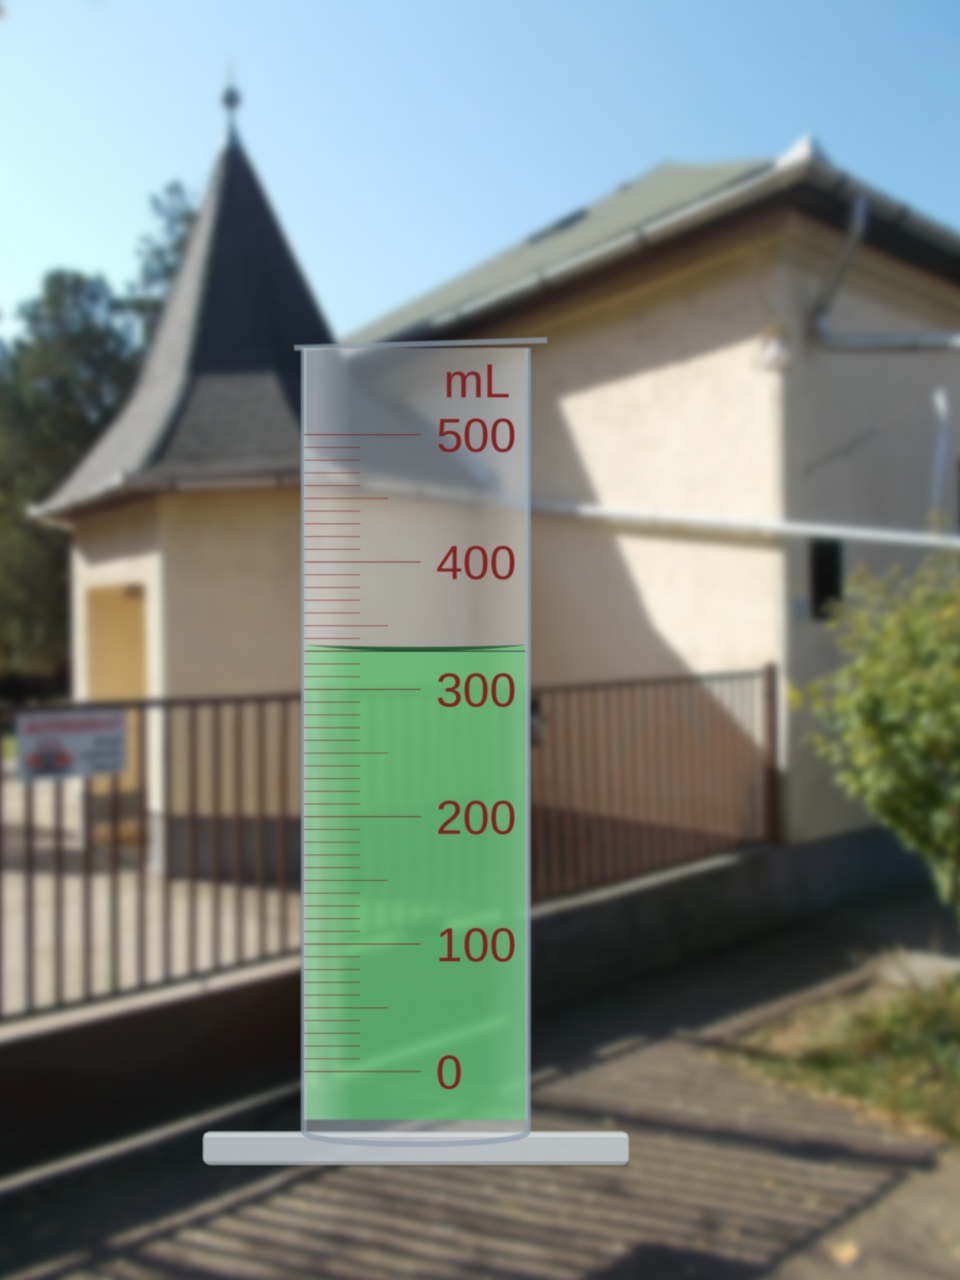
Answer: 330 mL
